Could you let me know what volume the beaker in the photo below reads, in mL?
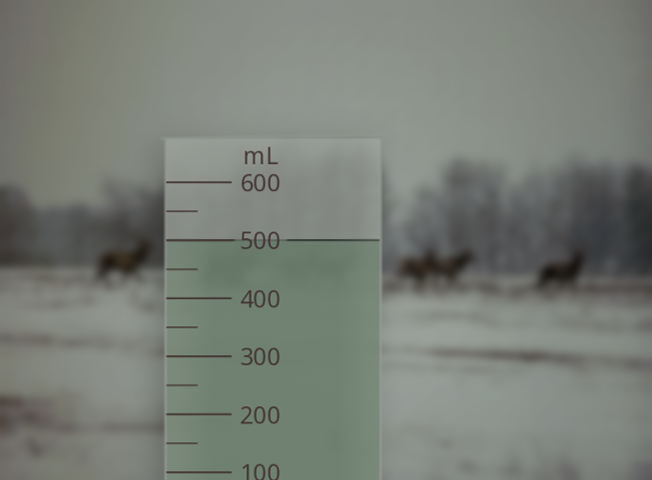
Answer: 500 mL
